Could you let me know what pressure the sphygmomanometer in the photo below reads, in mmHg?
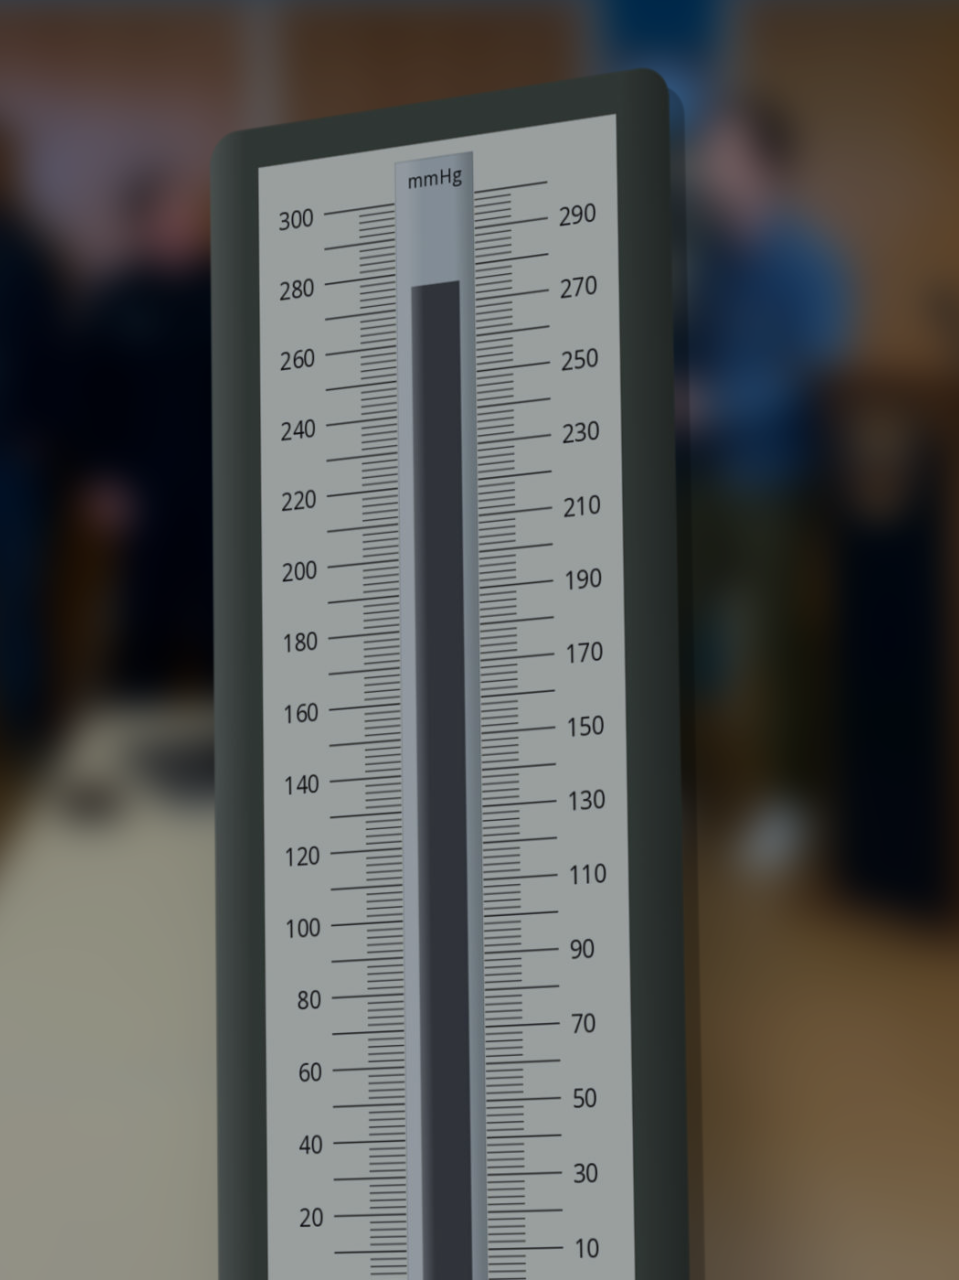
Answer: 276 mmHg
